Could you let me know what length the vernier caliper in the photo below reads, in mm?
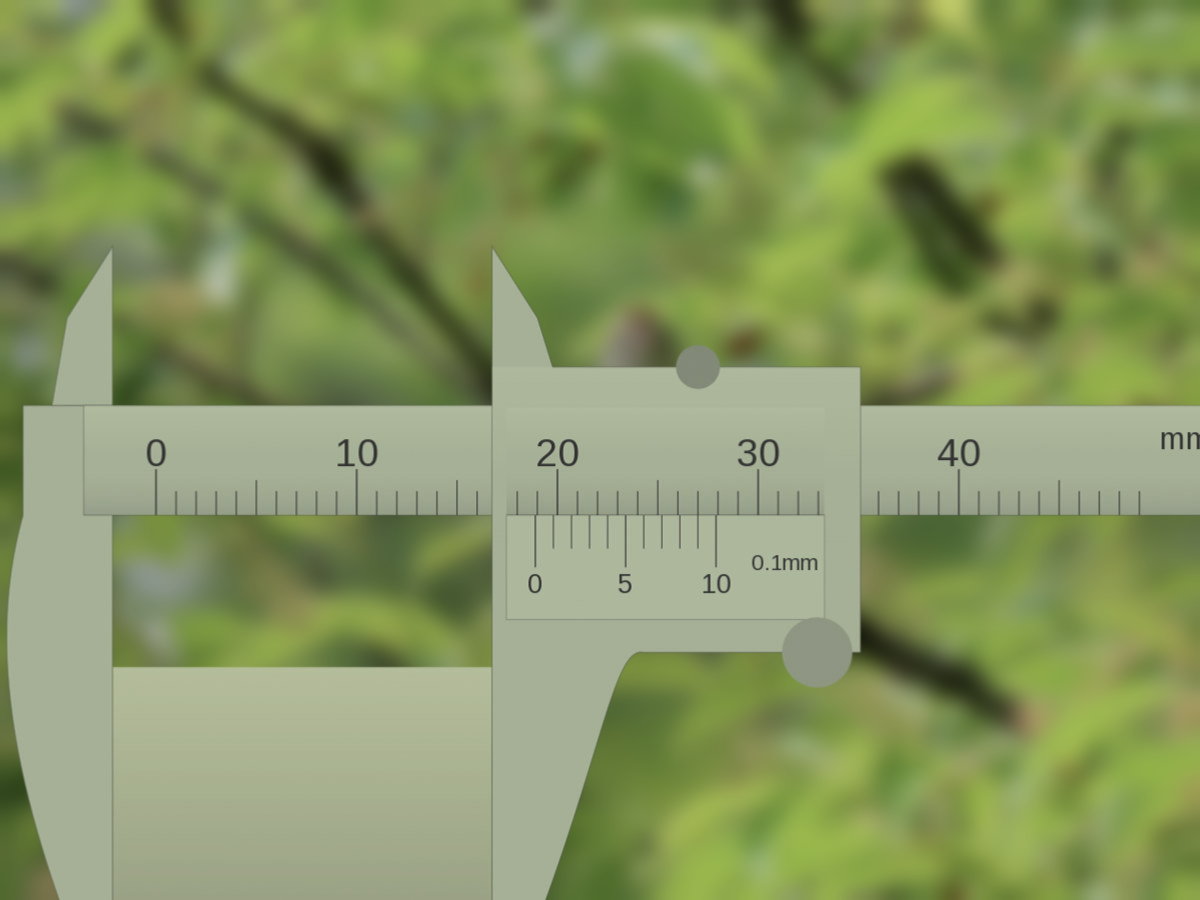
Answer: 18.9 mm
